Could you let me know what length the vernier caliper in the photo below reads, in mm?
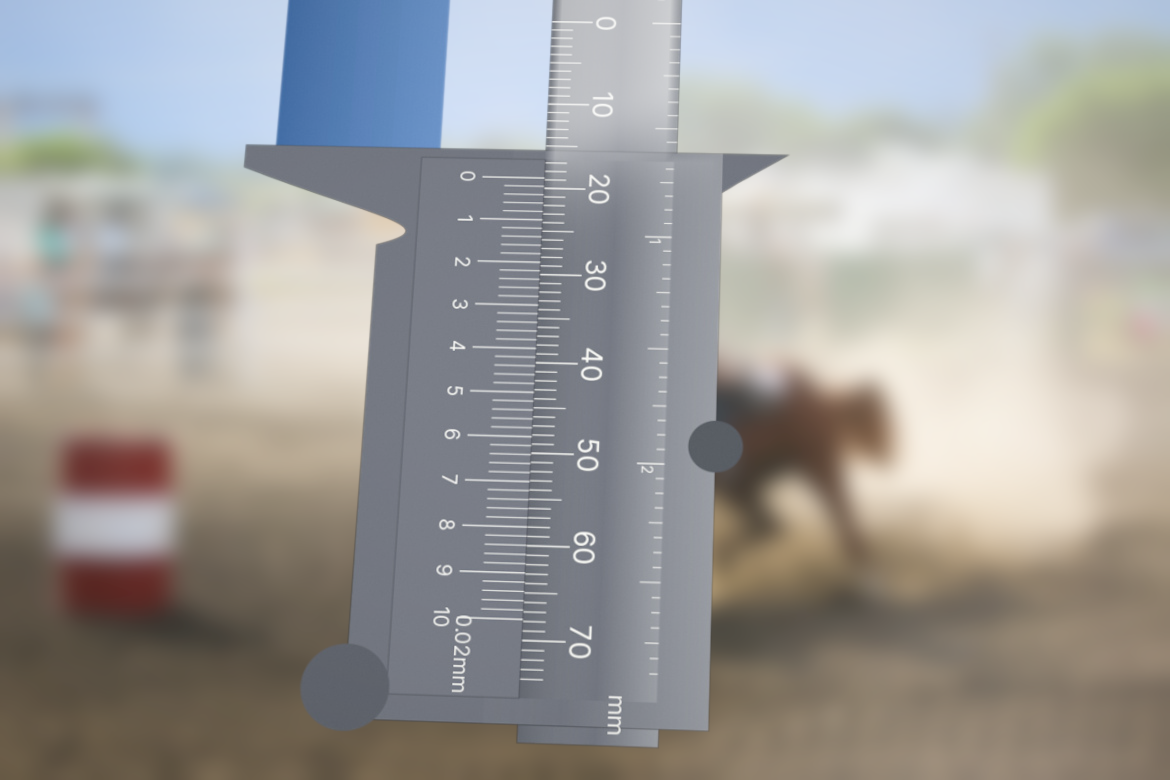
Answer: 18.8 mm
